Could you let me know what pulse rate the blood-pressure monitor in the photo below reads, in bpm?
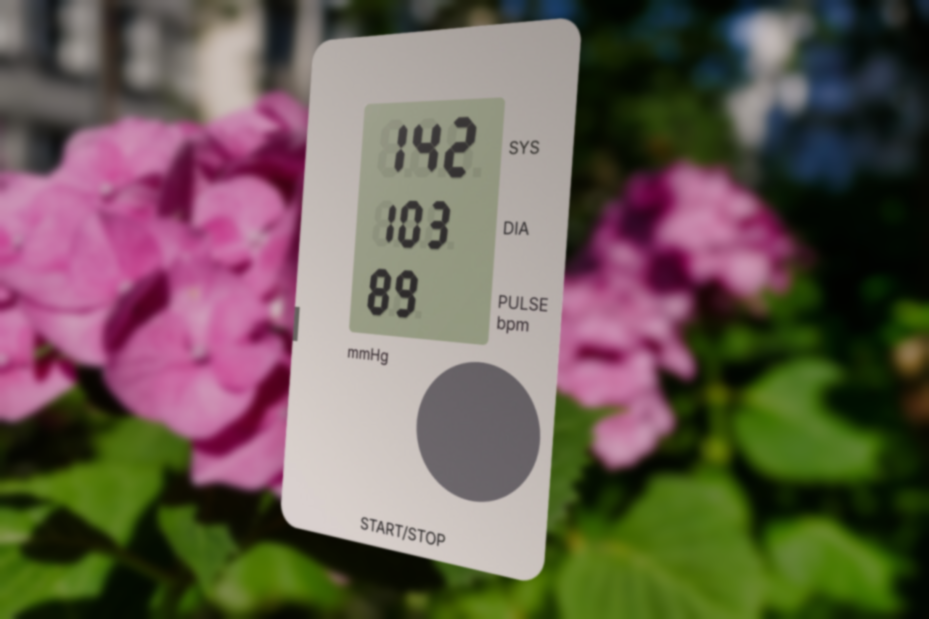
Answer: 89 bpm
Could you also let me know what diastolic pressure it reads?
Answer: 103 mmHg
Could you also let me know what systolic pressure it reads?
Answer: 142 mmHg
